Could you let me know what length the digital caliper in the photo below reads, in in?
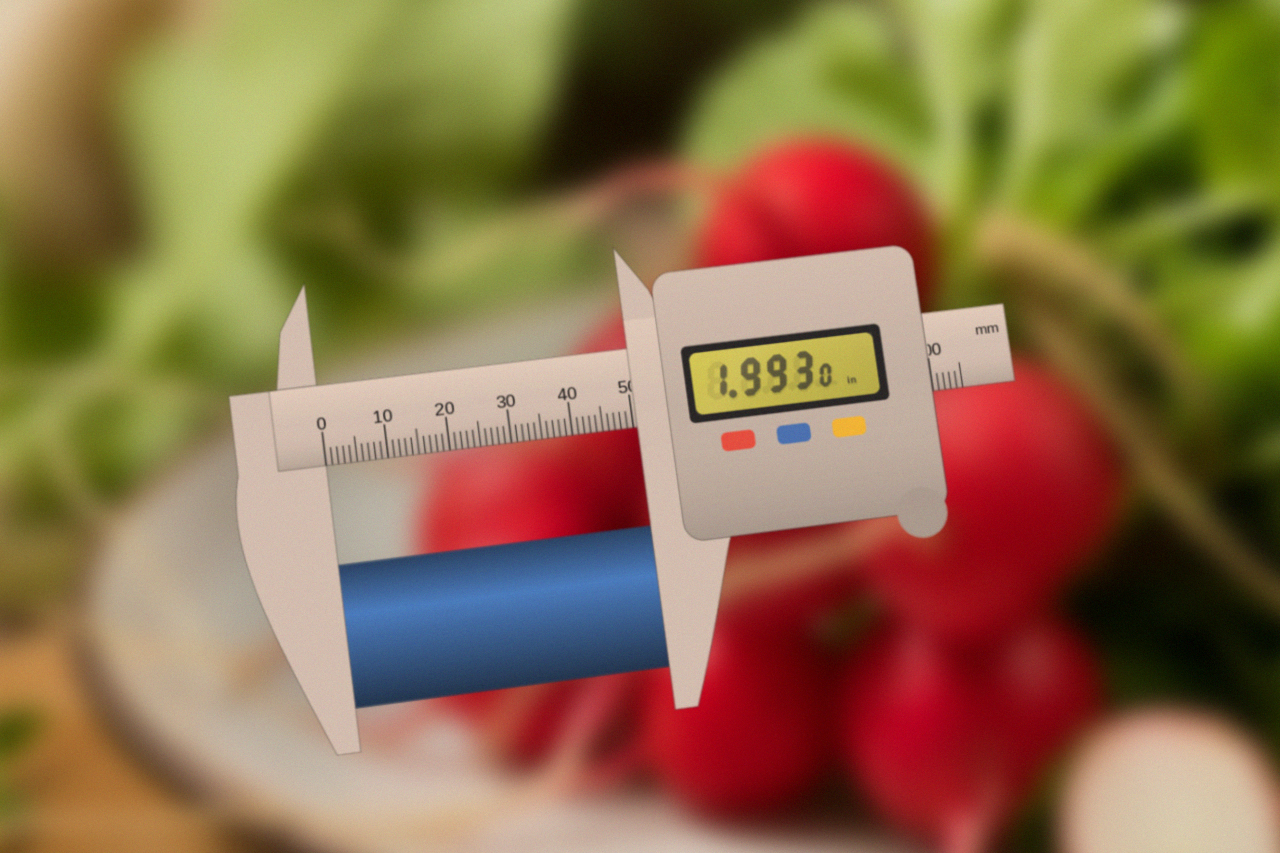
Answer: 1.9930 in
